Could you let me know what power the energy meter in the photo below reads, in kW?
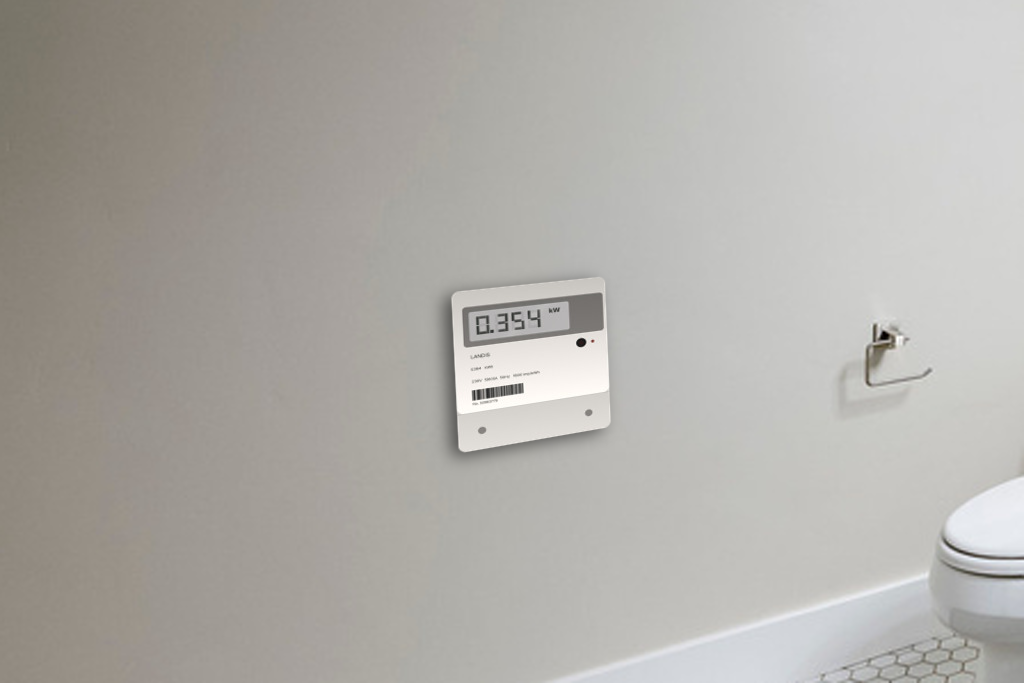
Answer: 0.354 kW
